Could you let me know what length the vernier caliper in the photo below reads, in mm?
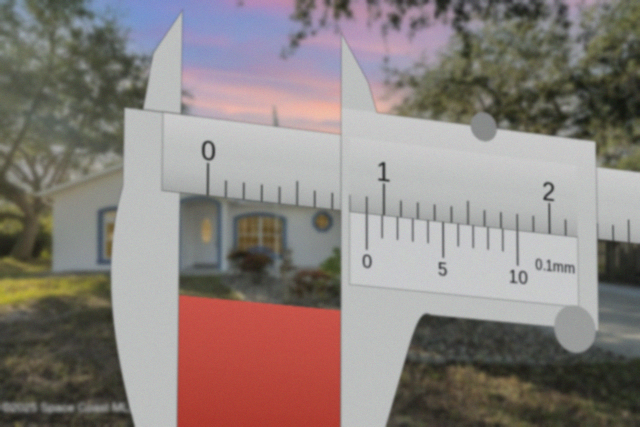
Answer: 9.0 mm
